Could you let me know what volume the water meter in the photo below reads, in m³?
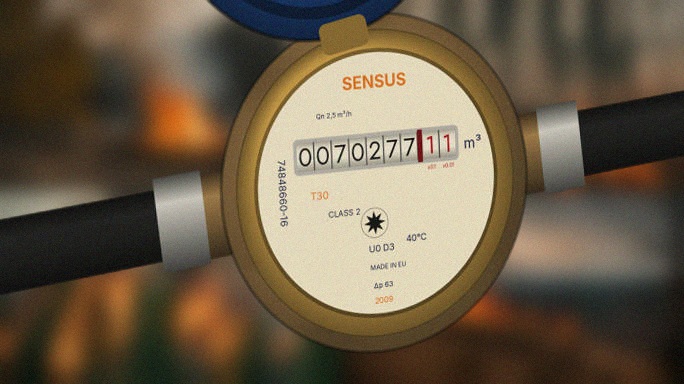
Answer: 70277.11 m³
